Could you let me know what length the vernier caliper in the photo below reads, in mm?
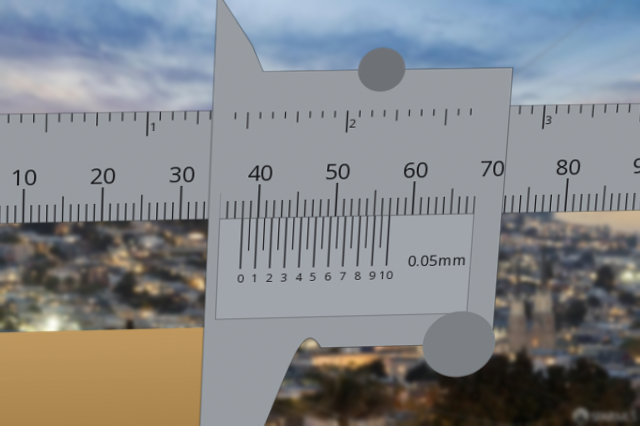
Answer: 38.0 mm
